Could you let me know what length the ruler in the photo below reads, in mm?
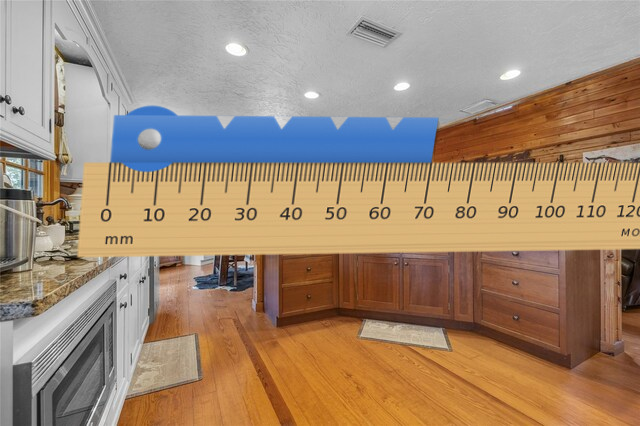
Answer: 70 mm
